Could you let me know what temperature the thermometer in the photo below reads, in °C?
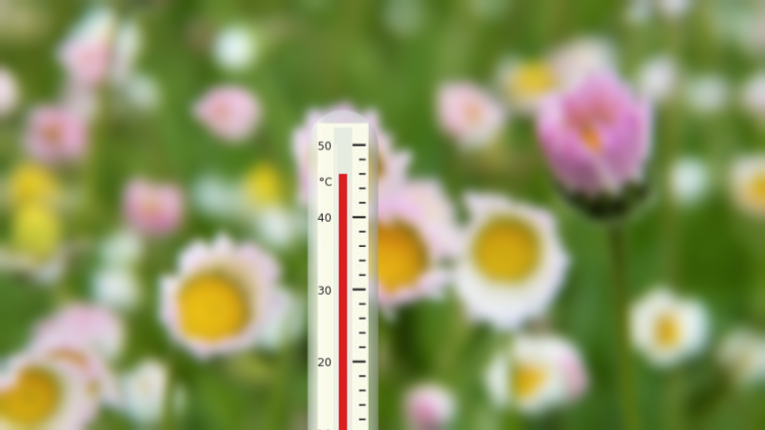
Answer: 46 °C
